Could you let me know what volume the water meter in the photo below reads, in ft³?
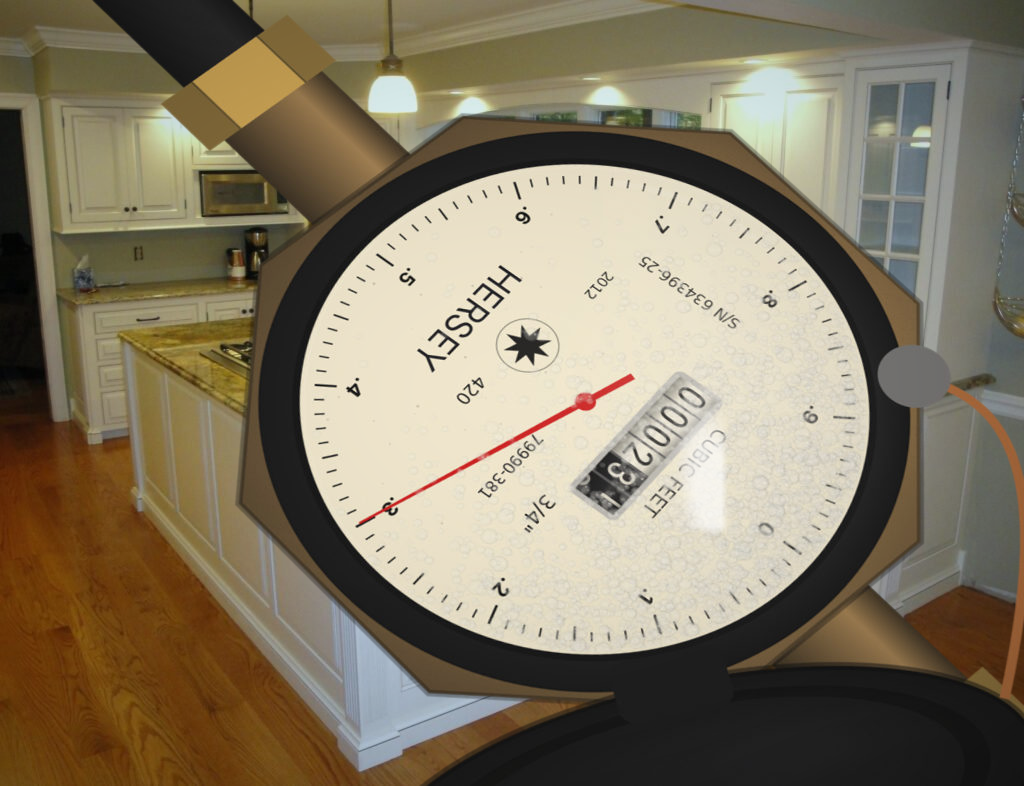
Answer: 231.30 ft³
